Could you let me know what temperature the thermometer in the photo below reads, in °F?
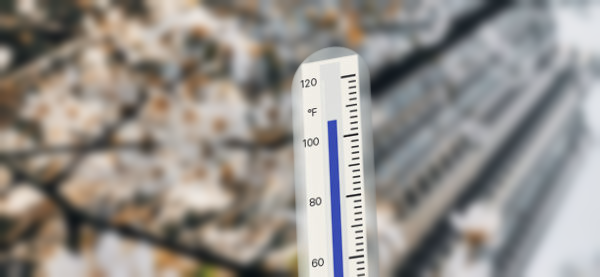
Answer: 106 °F
